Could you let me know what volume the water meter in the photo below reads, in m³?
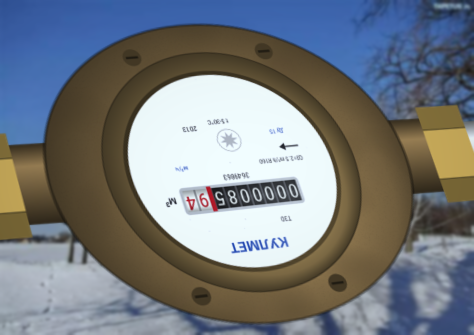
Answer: 85.94 m³
